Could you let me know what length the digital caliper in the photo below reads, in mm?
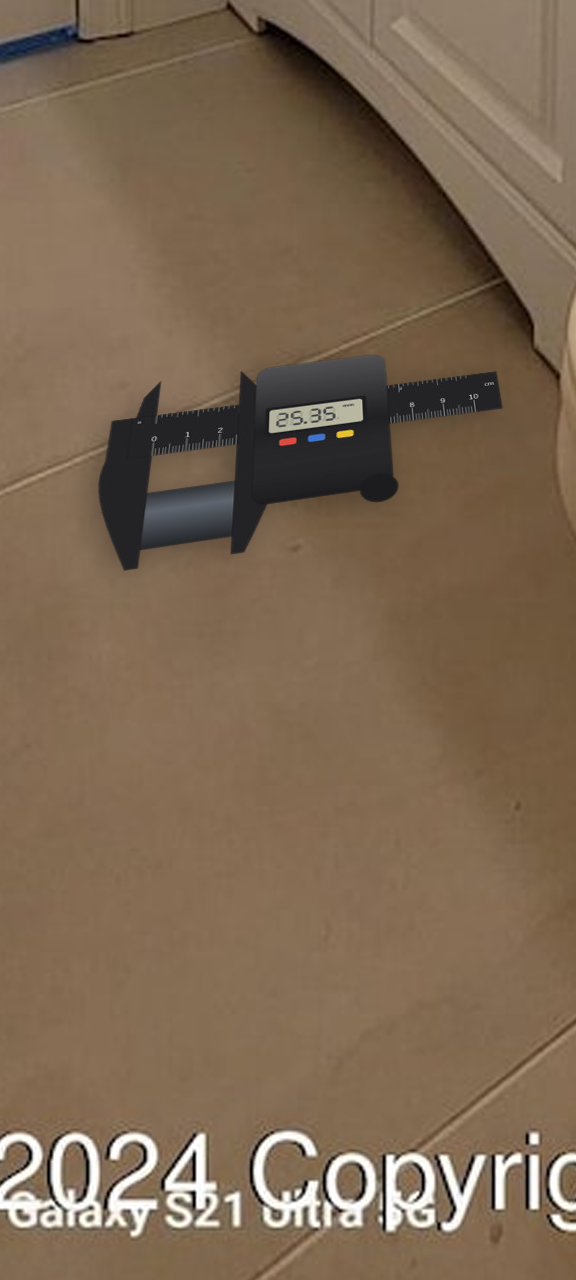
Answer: 25.35 mm
